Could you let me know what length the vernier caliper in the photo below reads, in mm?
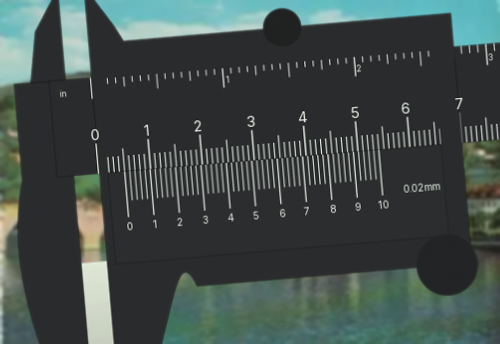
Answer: 5.0 mm
